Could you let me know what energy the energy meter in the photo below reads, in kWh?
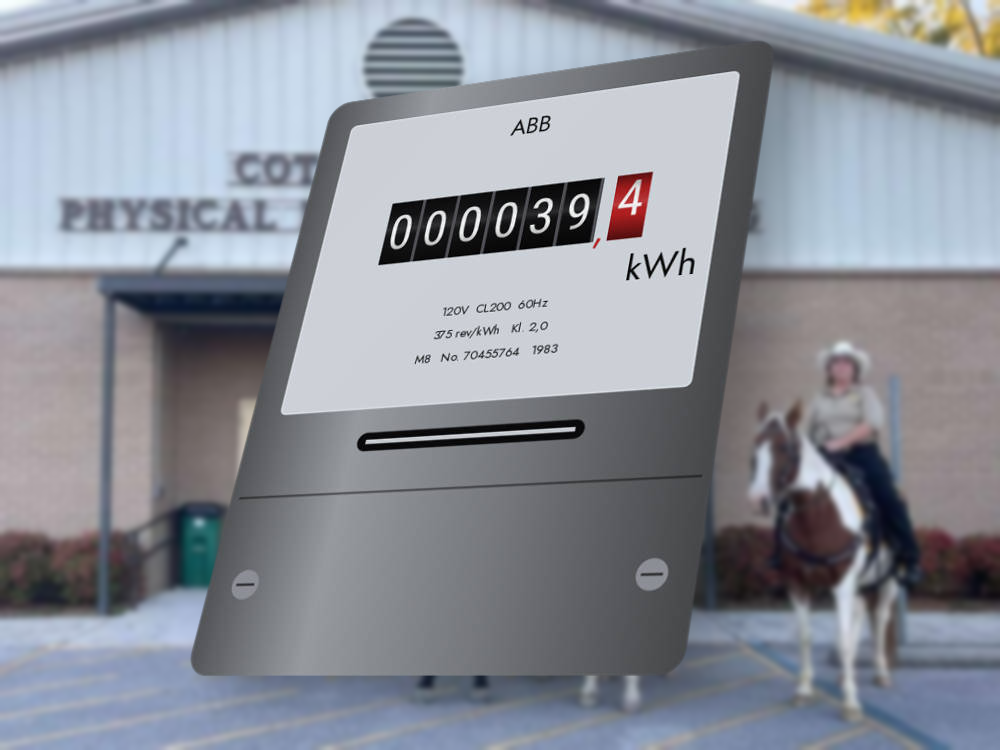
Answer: 39.4 kWh
